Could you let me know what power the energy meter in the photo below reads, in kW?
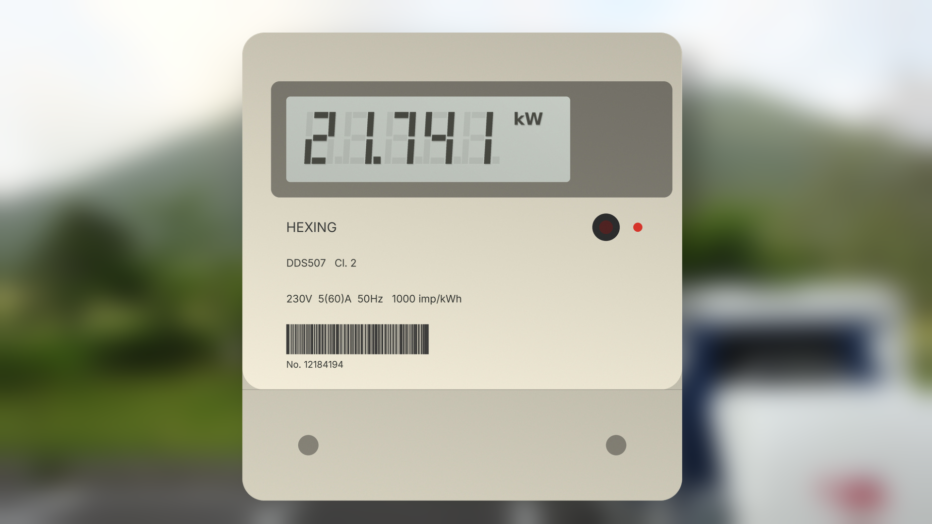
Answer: 21.741 kW
